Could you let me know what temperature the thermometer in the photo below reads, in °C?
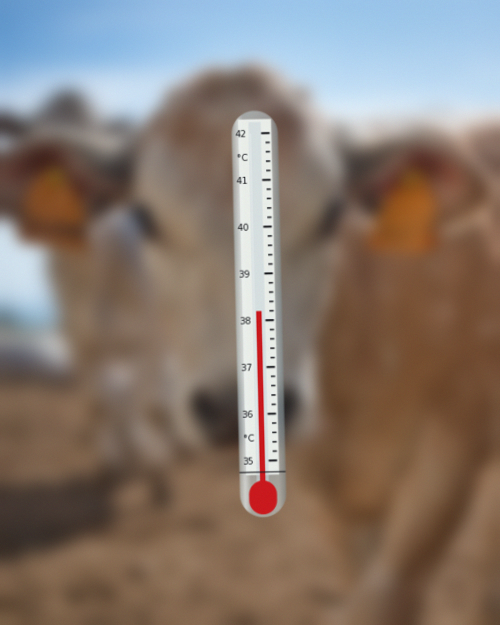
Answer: 38.2 °C
